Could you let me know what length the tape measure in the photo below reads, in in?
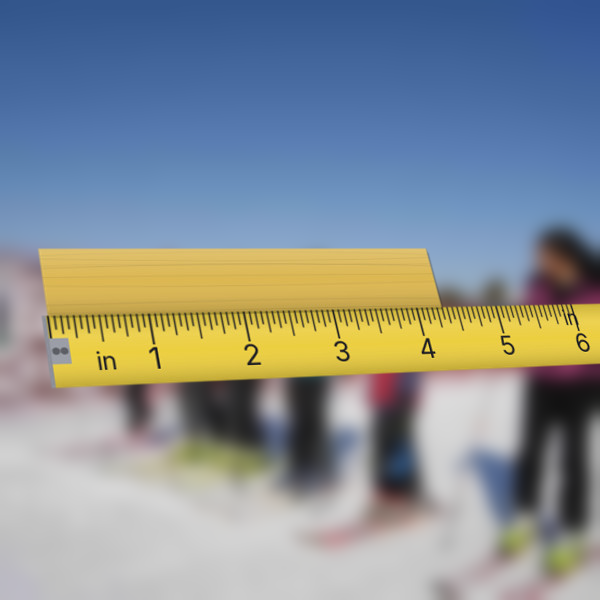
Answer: 4.3125 in
